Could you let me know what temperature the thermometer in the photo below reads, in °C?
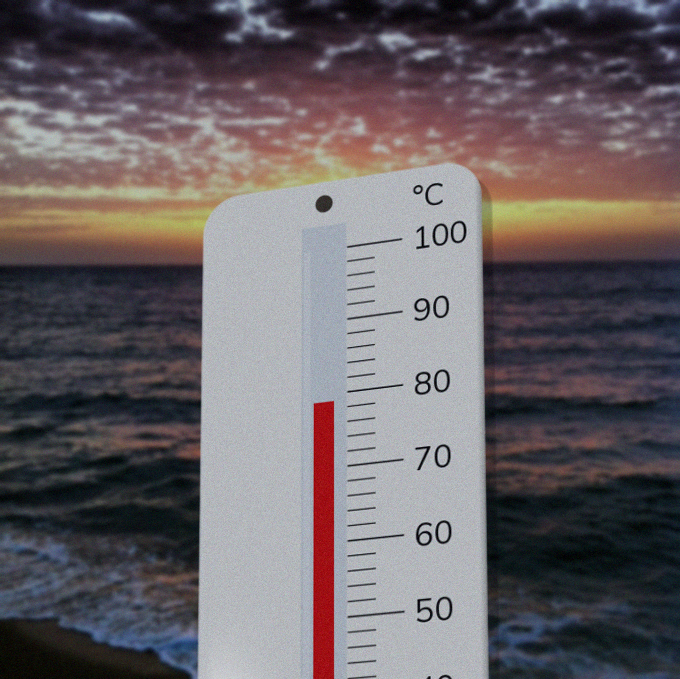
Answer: 79 °C
